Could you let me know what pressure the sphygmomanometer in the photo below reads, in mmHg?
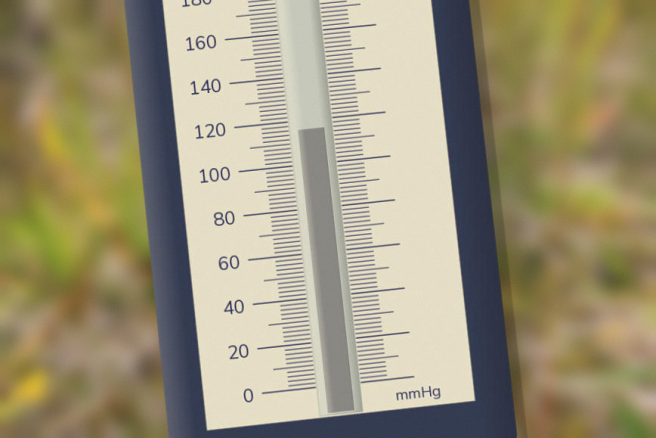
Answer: 116 mmHg
